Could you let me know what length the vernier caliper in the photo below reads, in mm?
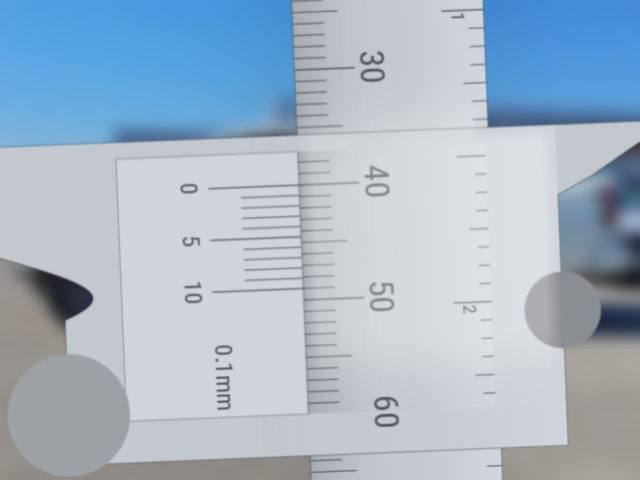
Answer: 40.0 mm
